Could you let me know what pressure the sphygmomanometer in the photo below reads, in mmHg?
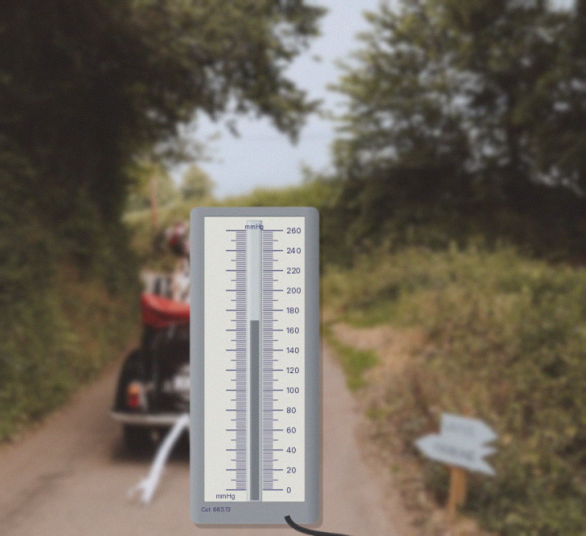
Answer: 170 mmHg
